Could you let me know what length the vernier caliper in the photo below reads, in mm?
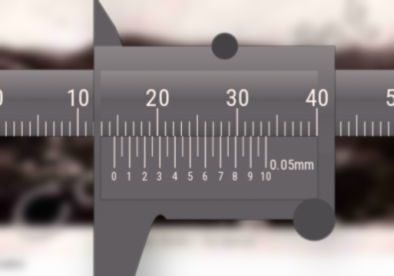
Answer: 14.6 mm
